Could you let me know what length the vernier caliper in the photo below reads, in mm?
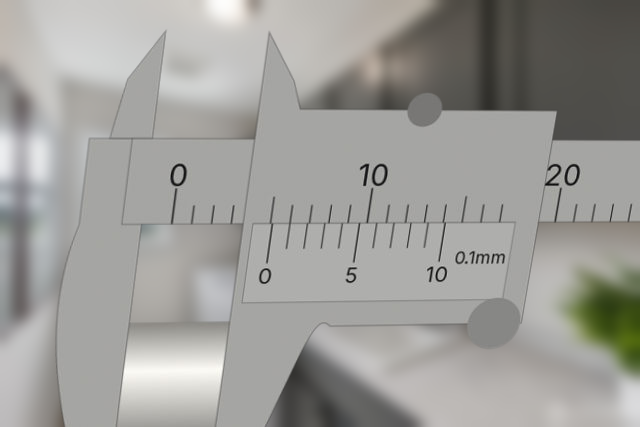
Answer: 5.1 mm
